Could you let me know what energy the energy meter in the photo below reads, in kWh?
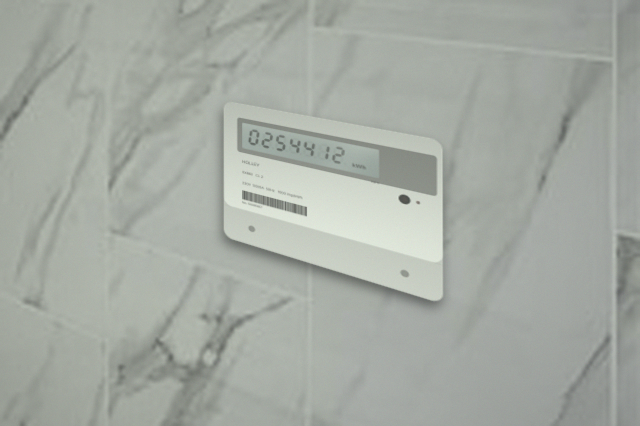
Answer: 254412 kWh
